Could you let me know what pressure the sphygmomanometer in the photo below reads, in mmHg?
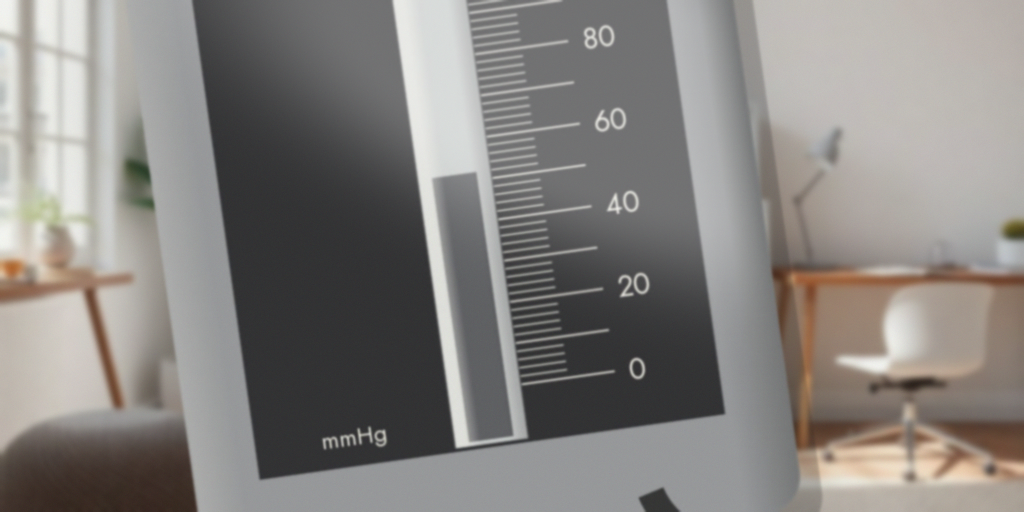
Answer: 52 mmHg
